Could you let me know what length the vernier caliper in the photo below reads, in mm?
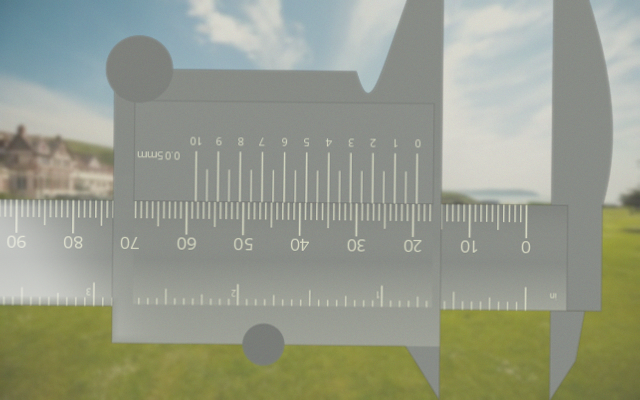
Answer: 19.4 mm
